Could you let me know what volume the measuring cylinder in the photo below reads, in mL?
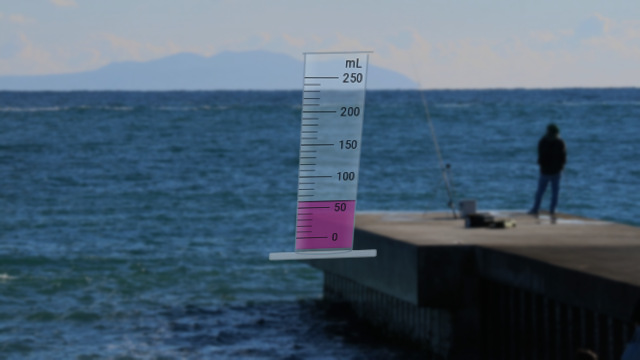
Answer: 60 mL
